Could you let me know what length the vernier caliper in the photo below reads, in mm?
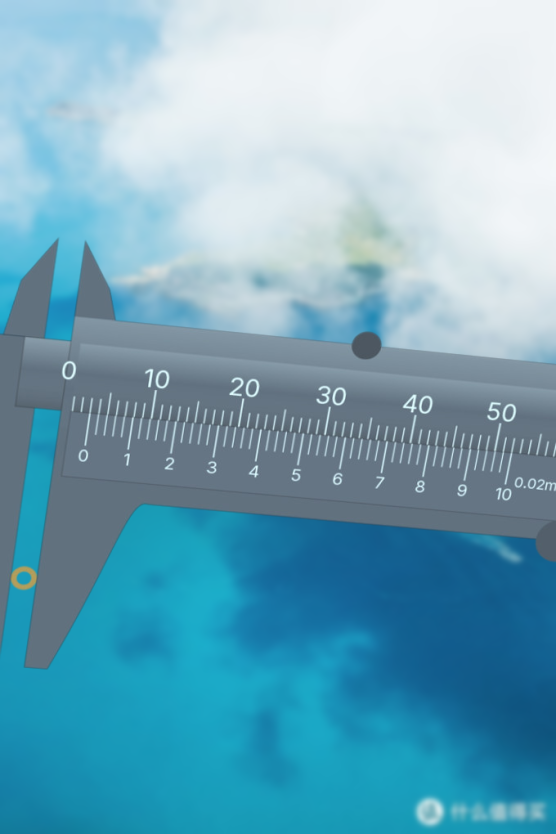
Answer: 3.0 mm
